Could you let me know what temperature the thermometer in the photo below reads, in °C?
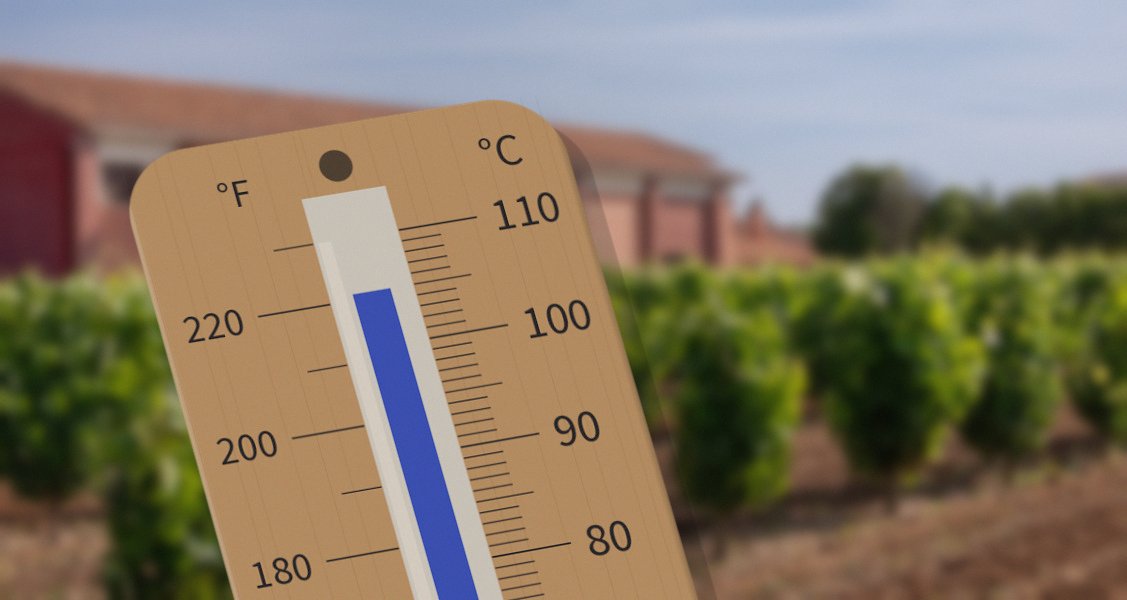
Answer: 105 °C
